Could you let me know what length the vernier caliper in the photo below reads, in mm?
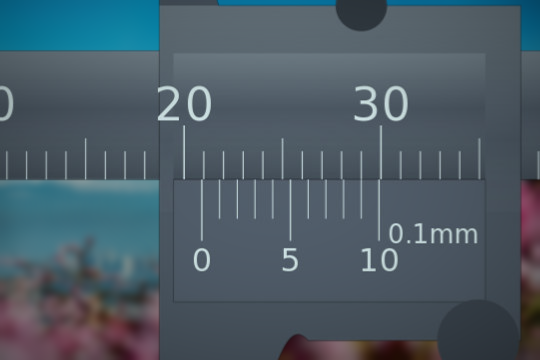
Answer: 20.9 mm
